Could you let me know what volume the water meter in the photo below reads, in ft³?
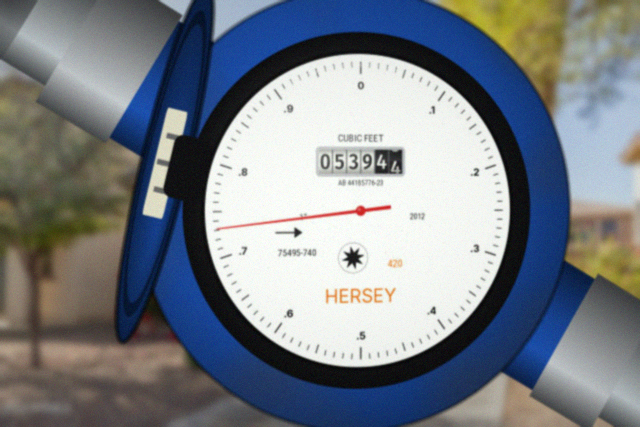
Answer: 53943.73 ft³
